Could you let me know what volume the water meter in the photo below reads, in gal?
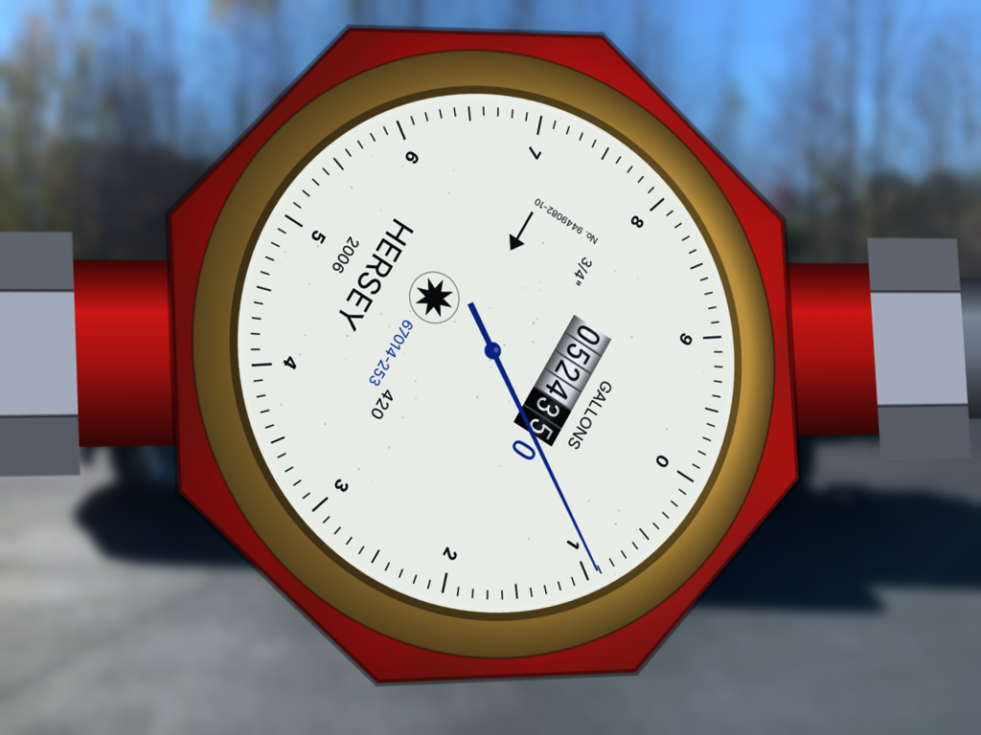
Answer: 524350.9 gal
